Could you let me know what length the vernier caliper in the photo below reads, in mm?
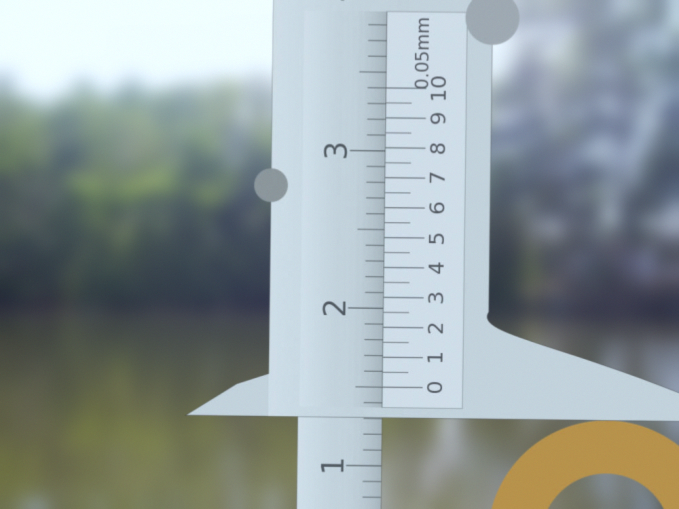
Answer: 15.0 mm
